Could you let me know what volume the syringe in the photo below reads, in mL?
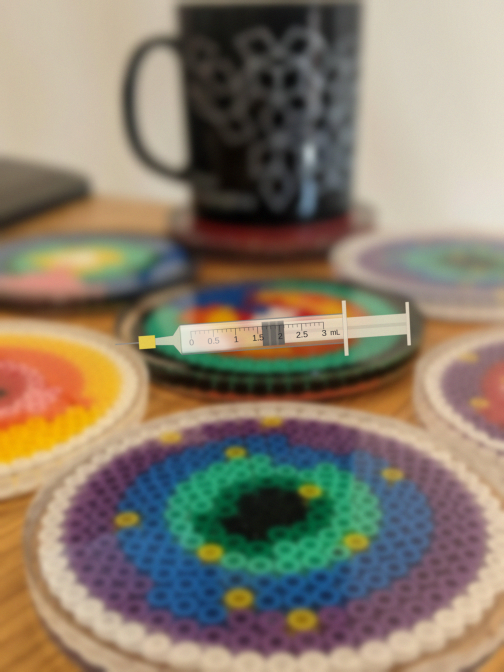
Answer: 1.6 mL
